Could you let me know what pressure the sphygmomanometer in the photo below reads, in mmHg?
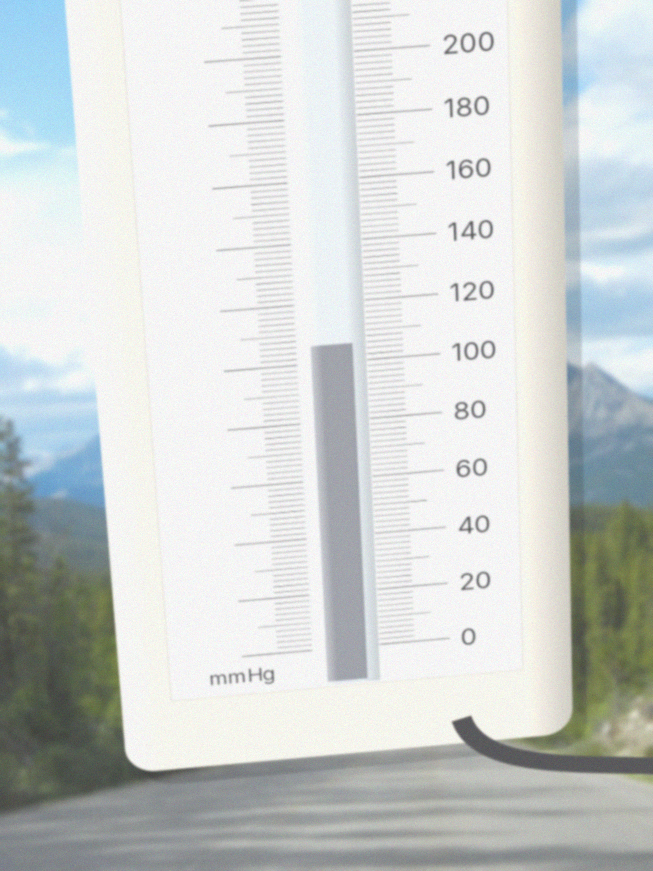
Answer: 106 mmHg
